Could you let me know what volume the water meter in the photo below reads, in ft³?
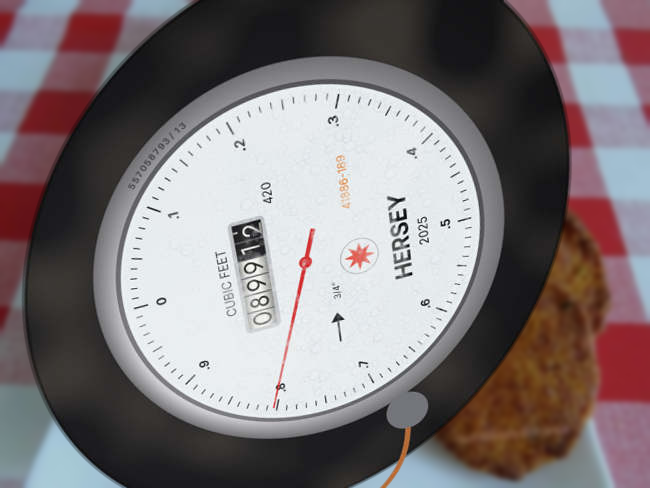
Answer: 89911.80 ft³
